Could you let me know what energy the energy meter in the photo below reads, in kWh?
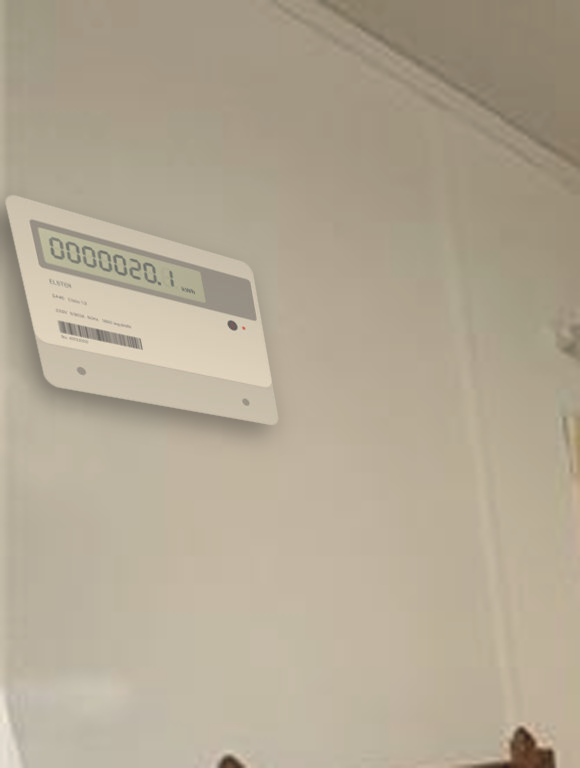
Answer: 20.1 kWh
